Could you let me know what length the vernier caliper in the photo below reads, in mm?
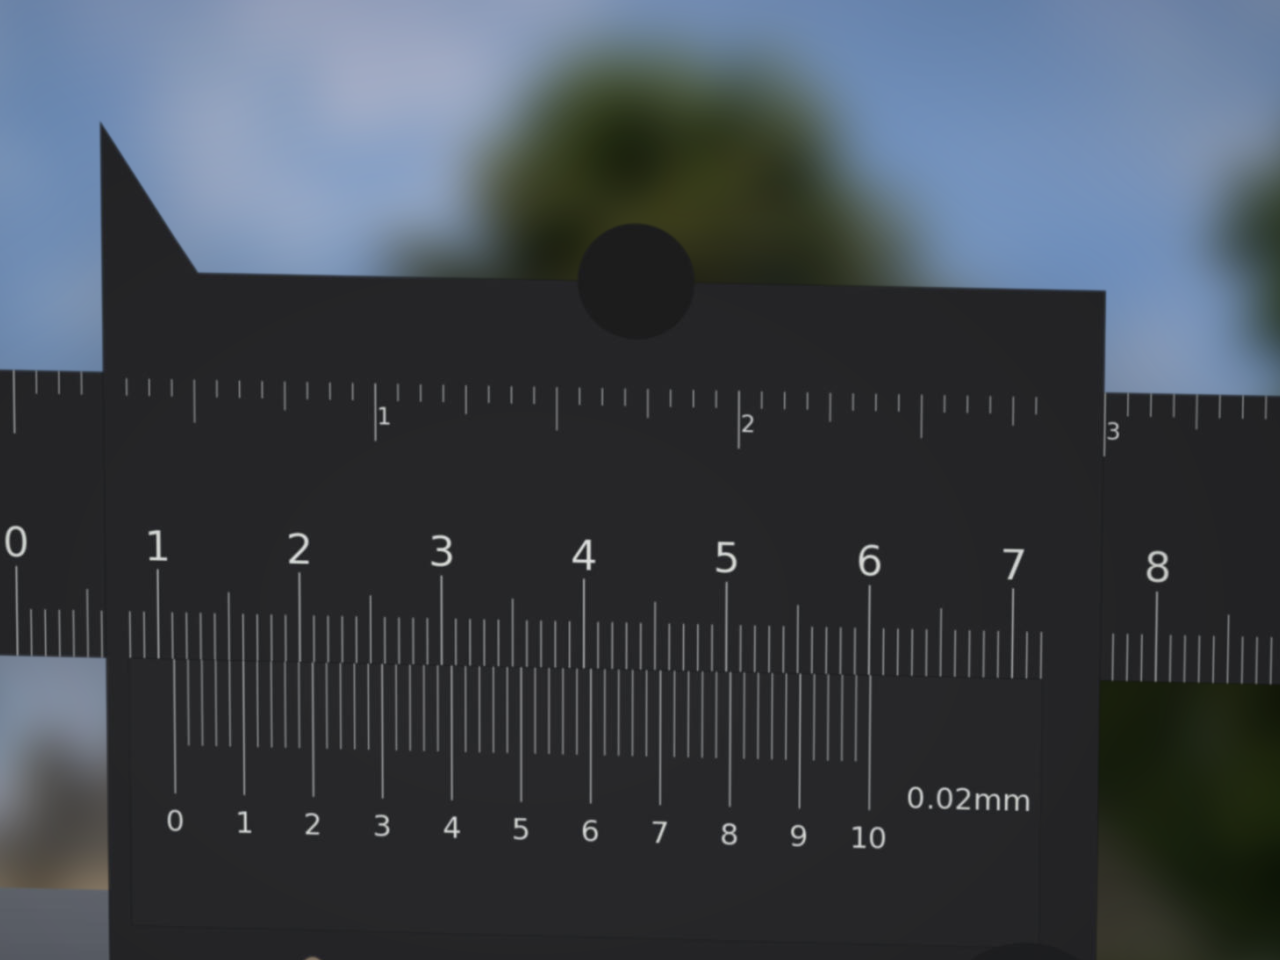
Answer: 11.1 mm
